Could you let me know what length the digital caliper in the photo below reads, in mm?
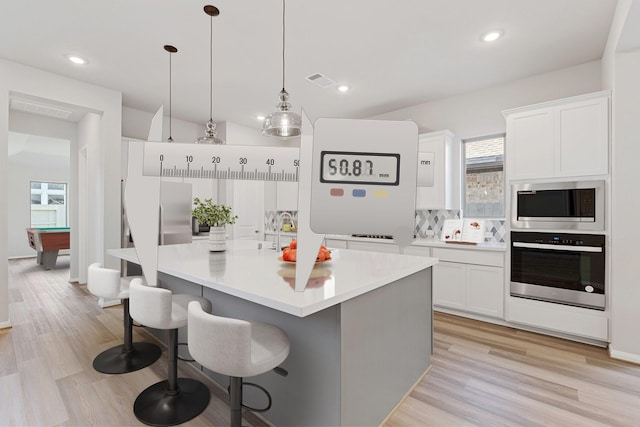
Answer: 50.87 mm
